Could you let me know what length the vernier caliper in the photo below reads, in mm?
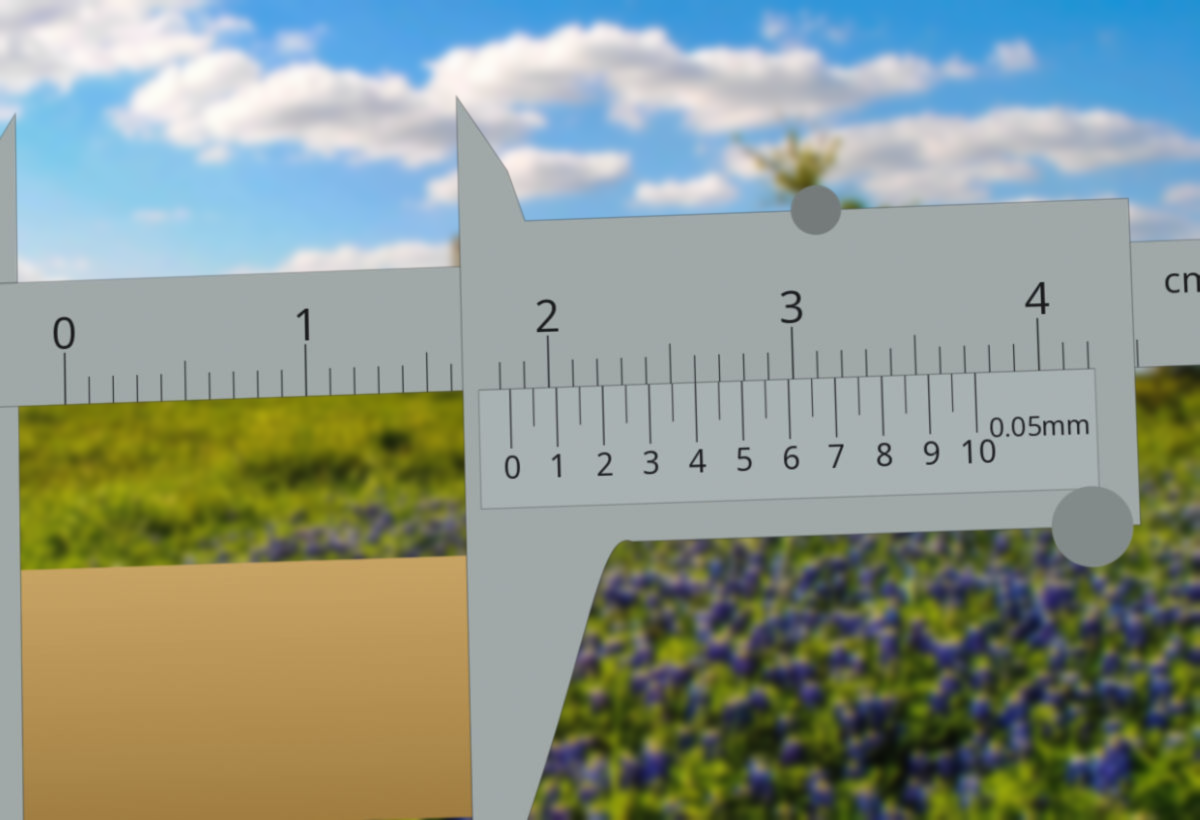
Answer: 18.4 mm
